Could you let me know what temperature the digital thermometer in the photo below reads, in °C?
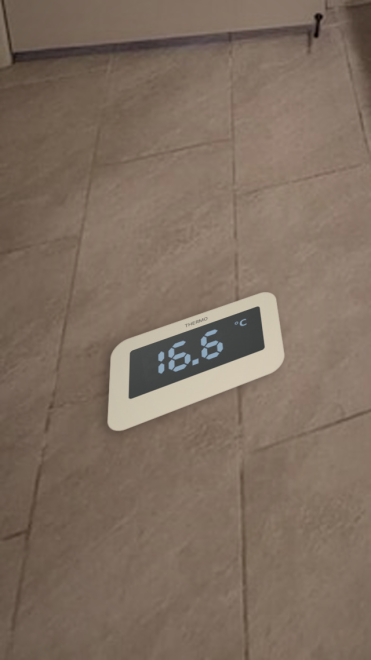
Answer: 16.6 °C
